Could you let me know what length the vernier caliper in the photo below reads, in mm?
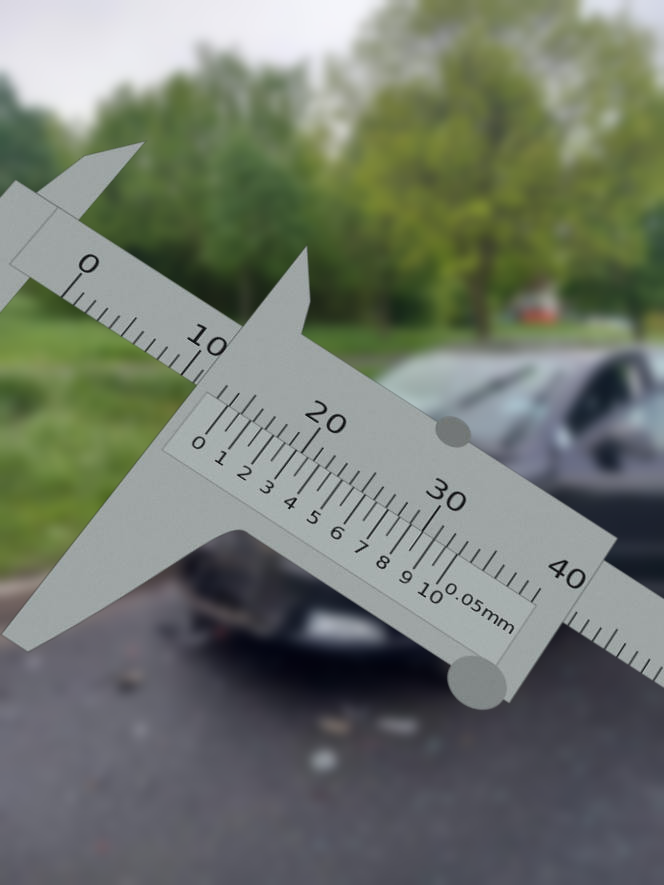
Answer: 13.9 mm
